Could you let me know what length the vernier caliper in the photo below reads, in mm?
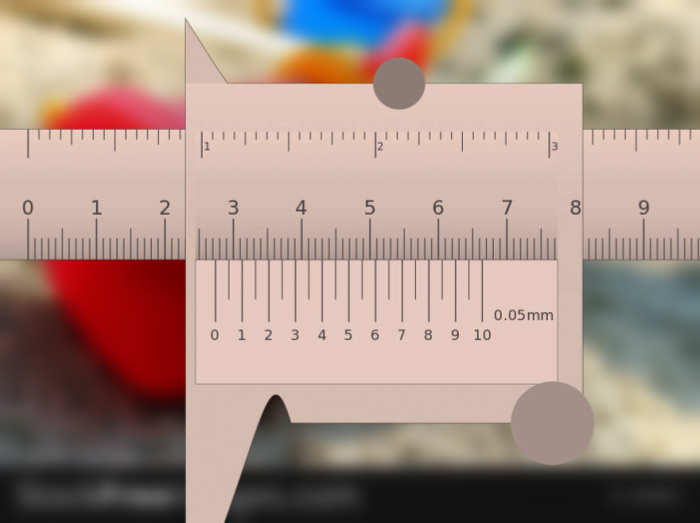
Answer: 27.4 mm
